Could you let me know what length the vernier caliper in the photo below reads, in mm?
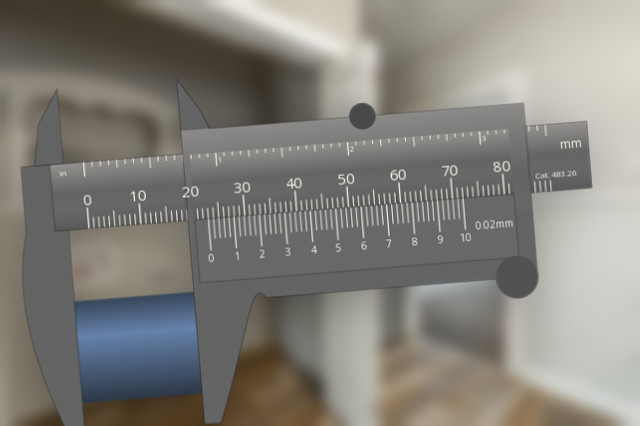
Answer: 23.0 mm
